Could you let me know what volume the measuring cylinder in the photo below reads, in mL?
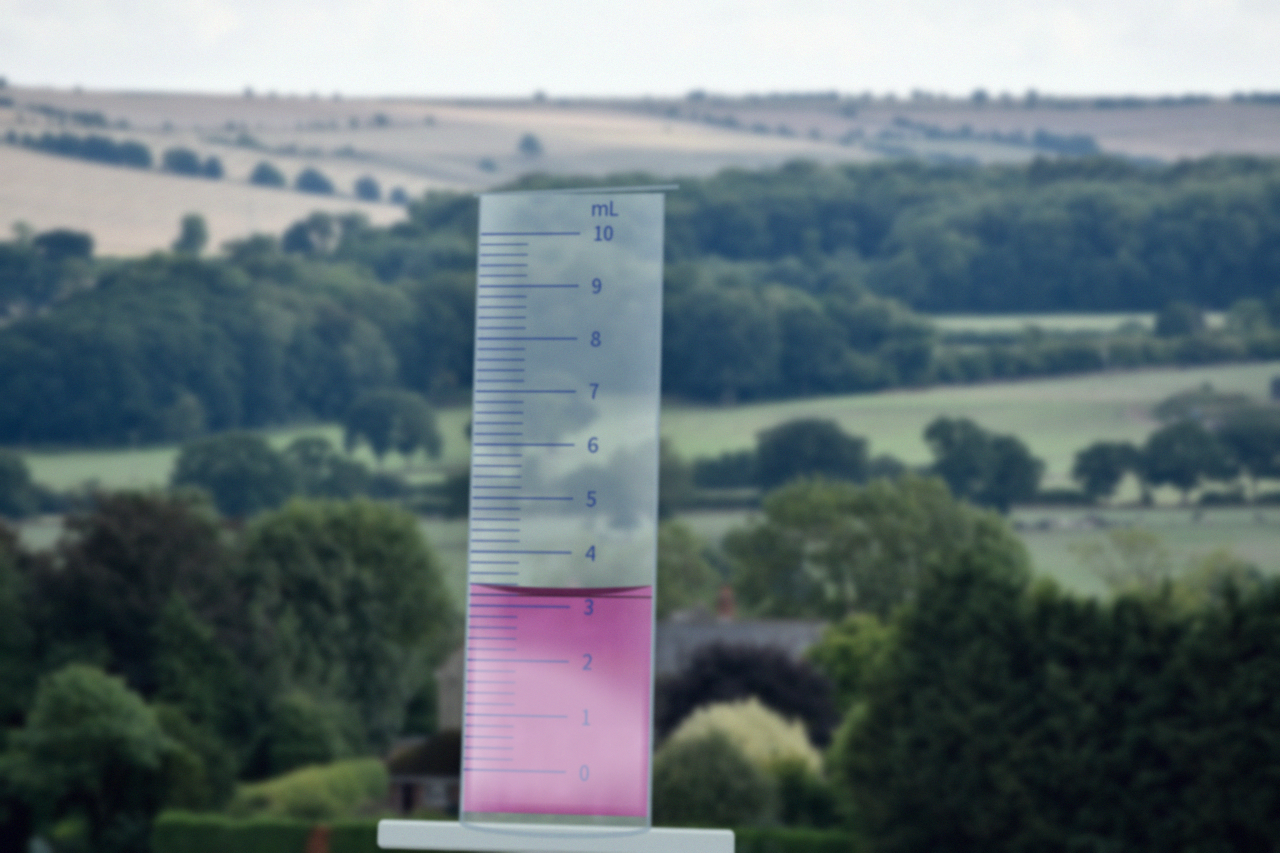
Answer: 3.2 mL
